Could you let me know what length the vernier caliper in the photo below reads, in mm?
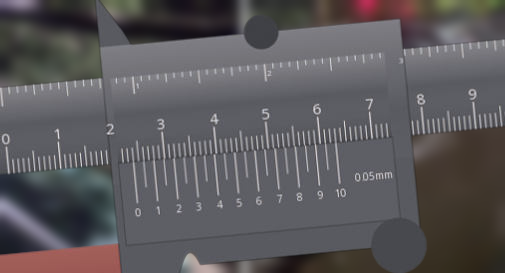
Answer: 24.0 mm
